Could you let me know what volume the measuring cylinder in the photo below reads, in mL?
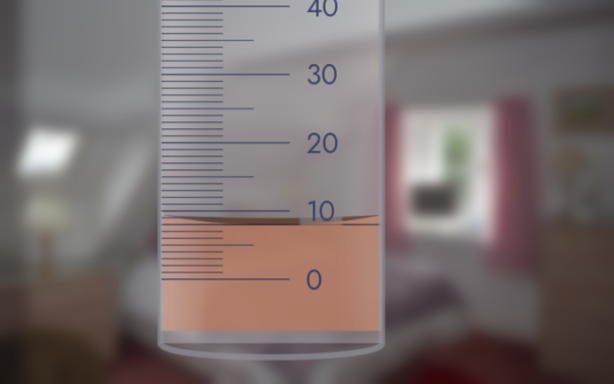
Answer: 8 mL
